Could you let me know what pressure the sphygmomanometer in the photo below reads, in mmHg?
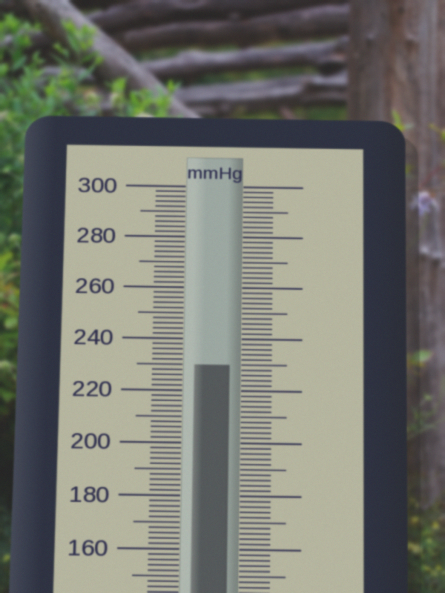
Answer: 230 mmHg
